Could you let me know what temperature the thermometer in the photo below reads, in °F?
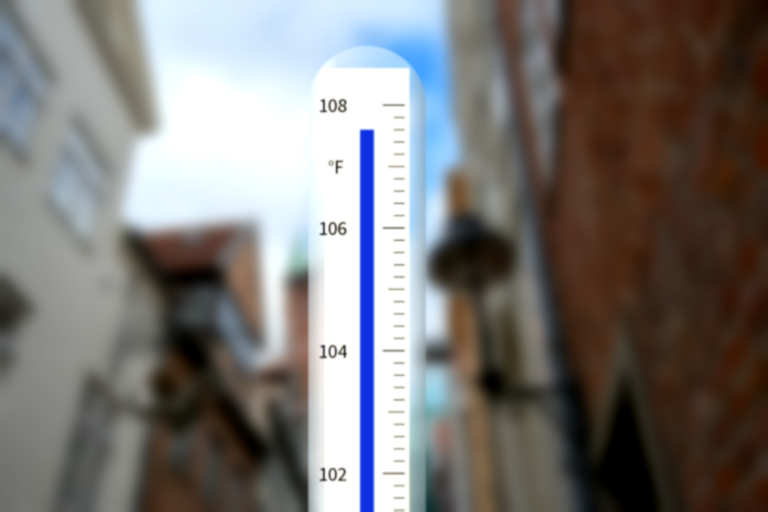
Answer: 107.6 °F
